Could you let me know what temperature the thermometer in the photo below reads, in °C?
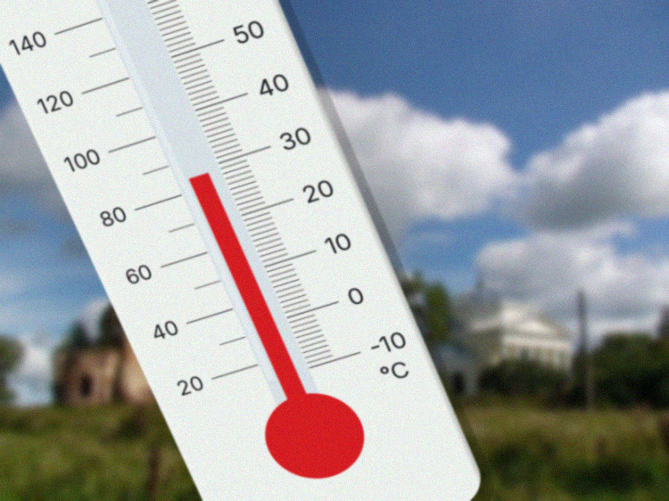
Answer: 29 °C
